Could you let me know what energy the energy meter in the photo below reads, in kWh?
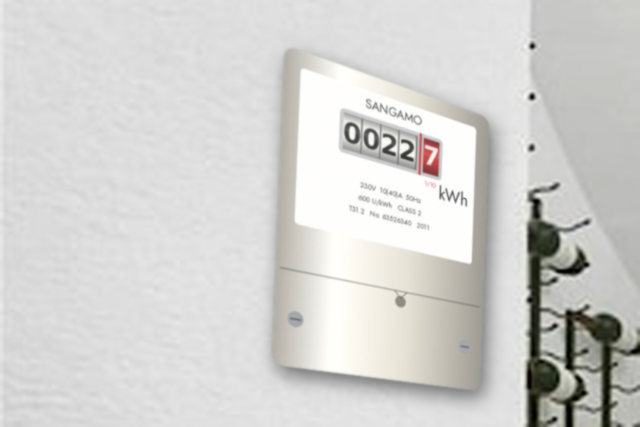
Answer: 22.7 kWh
